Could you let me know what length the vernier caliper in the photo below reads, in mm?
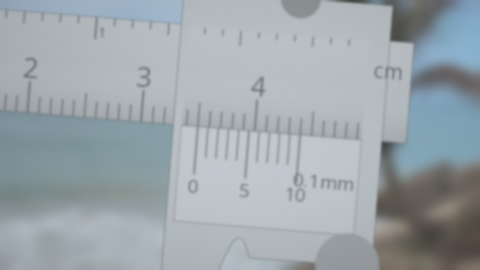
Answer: 35.0 mm
